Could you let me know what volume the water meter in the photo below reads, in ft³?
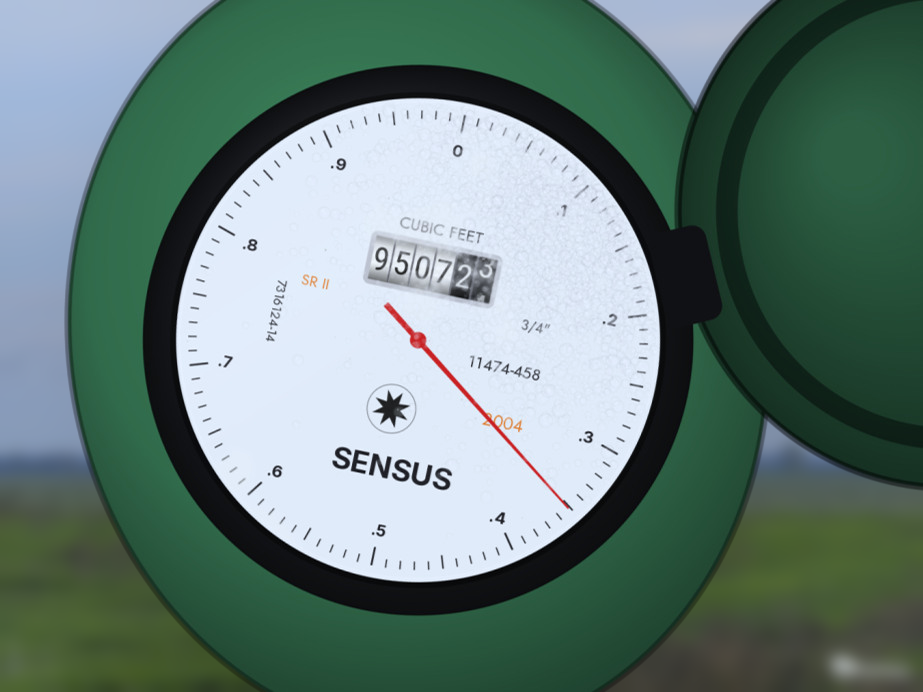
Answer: 950723.35 ft³
